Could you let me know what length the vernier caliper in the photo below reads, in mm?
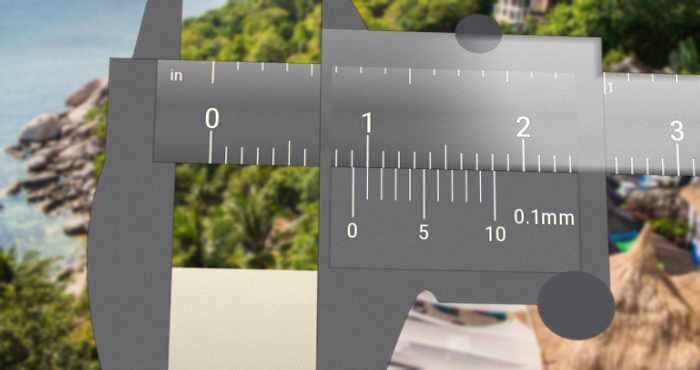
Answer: 9.1 mm
